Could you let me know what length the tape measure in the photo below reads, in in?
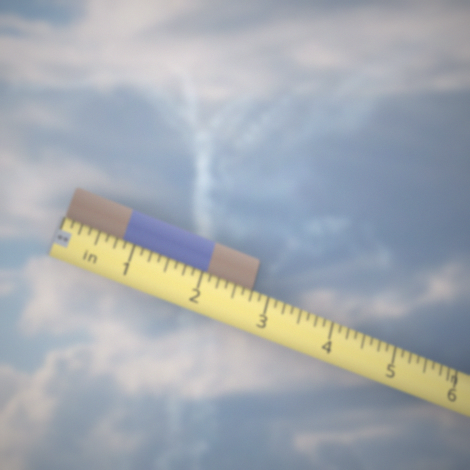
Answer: 2.75 in
